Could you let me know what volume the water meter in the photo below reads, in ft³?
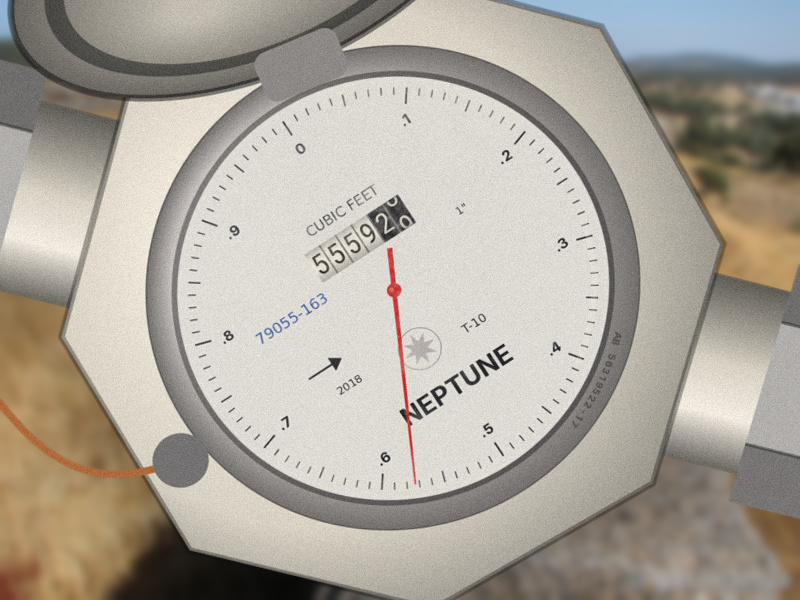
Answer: 555928.57 ft³
